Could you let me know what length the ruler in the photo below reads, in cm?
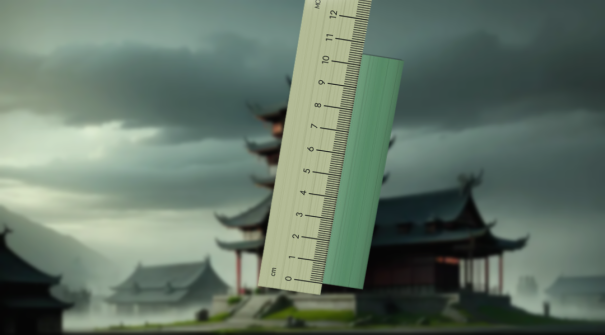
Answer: 10.5 cm
